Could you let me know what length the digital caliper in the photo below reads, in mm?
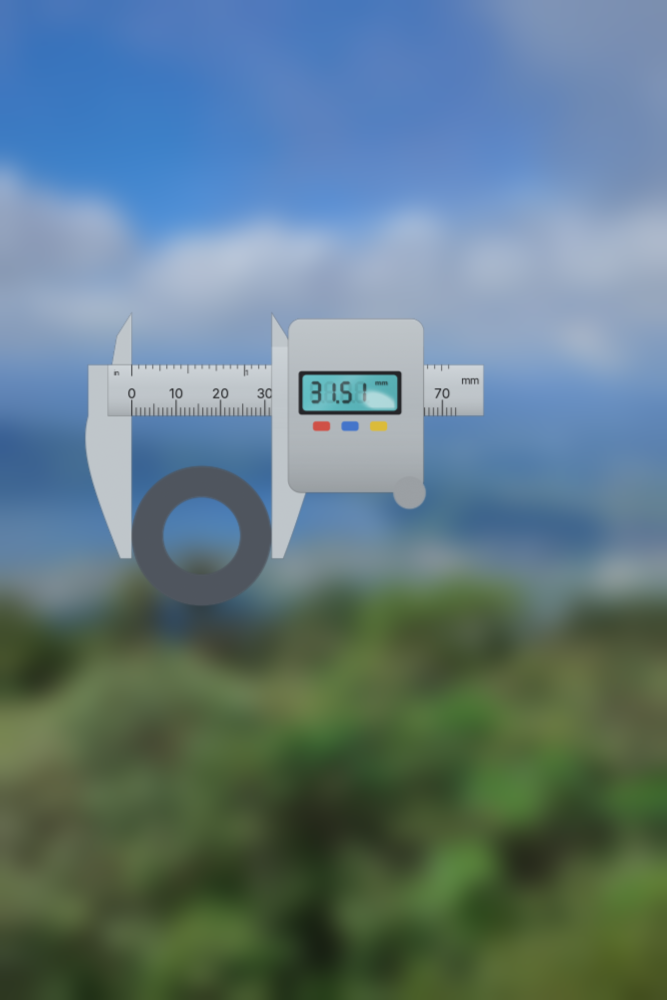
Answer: 31.51 mm
